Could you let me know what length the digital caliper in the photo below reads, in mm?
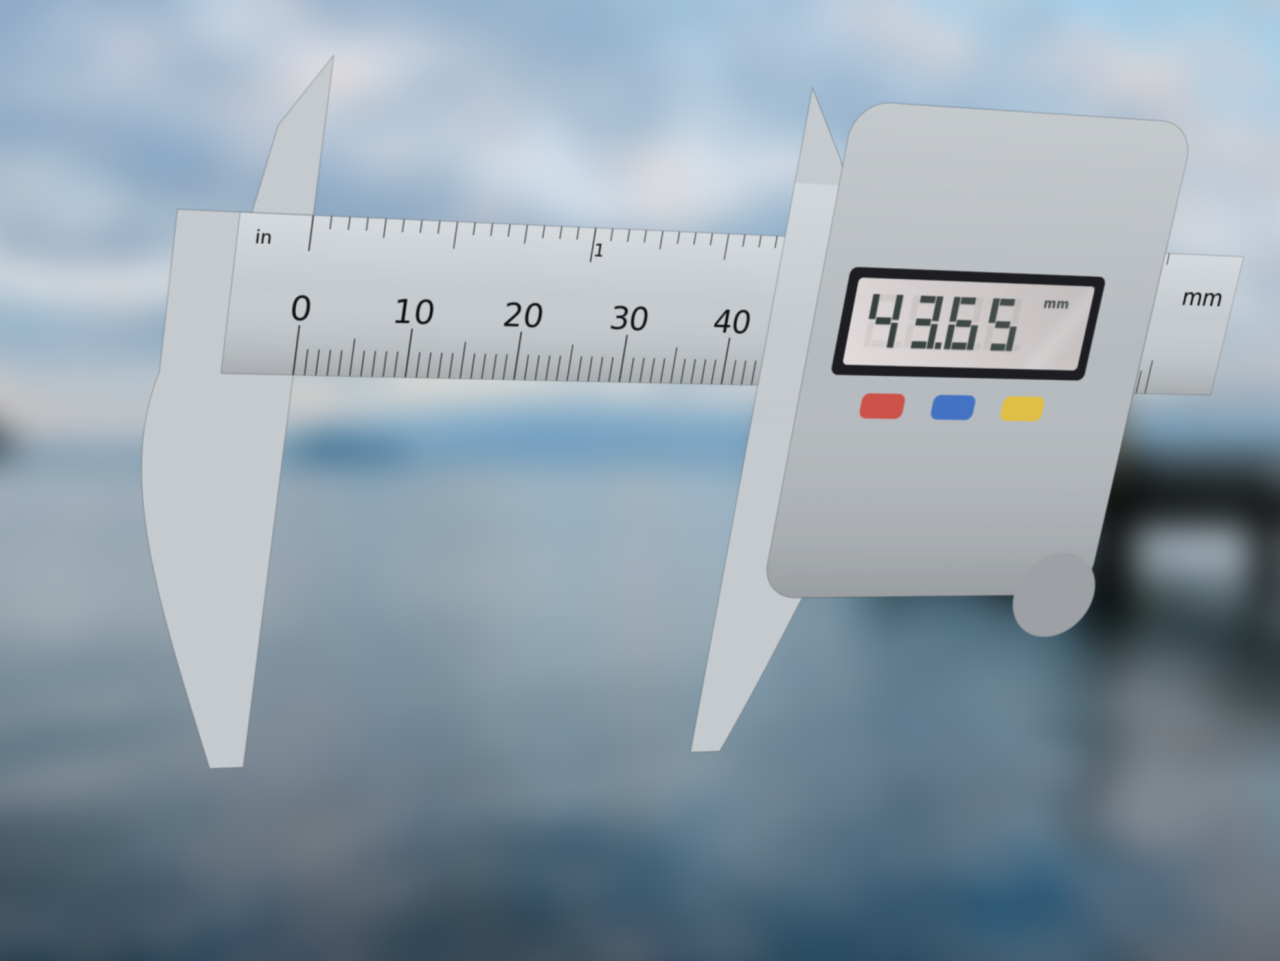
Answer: 43.65 mm
